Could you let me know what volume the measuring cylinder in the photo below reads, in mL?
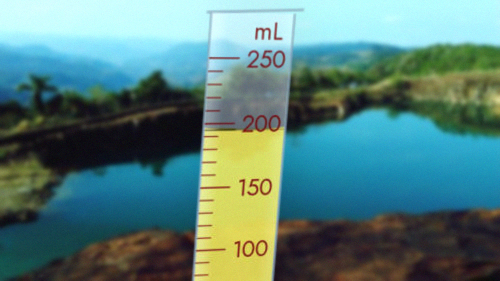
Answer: 195 mL
